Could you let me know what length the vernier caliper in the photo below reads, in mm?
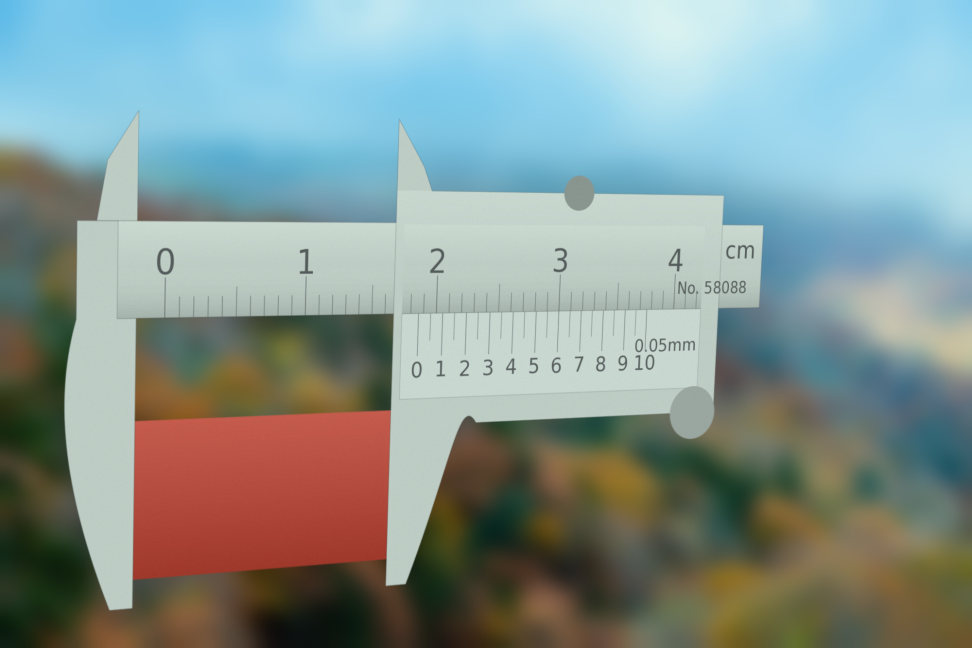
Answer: 18.6 mm
